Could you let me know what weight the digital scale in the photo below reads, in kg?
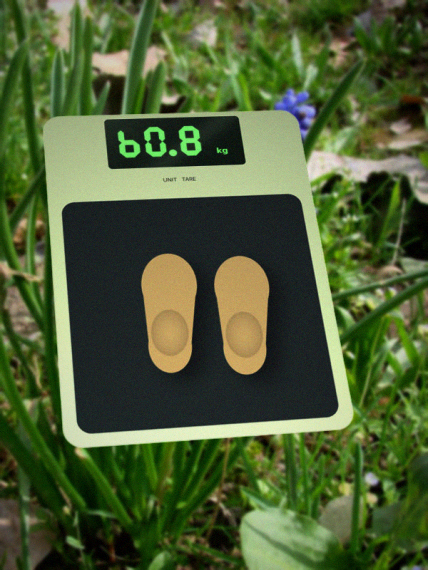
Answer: 60.8 kg
